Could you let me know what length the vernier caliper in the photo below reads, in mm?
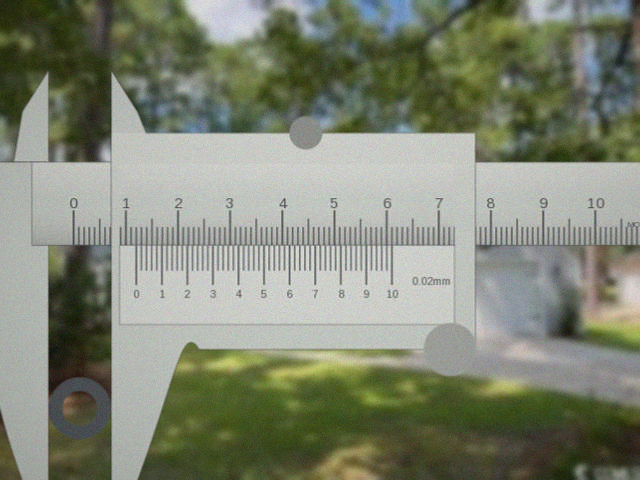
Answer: 12.0 mm
